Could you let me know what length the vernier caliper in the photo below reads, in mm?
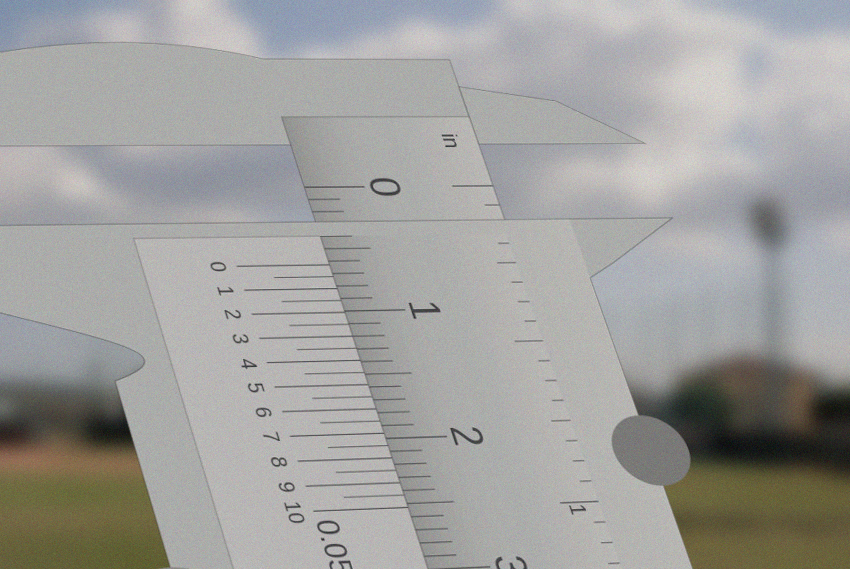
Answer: 6.3 mm
